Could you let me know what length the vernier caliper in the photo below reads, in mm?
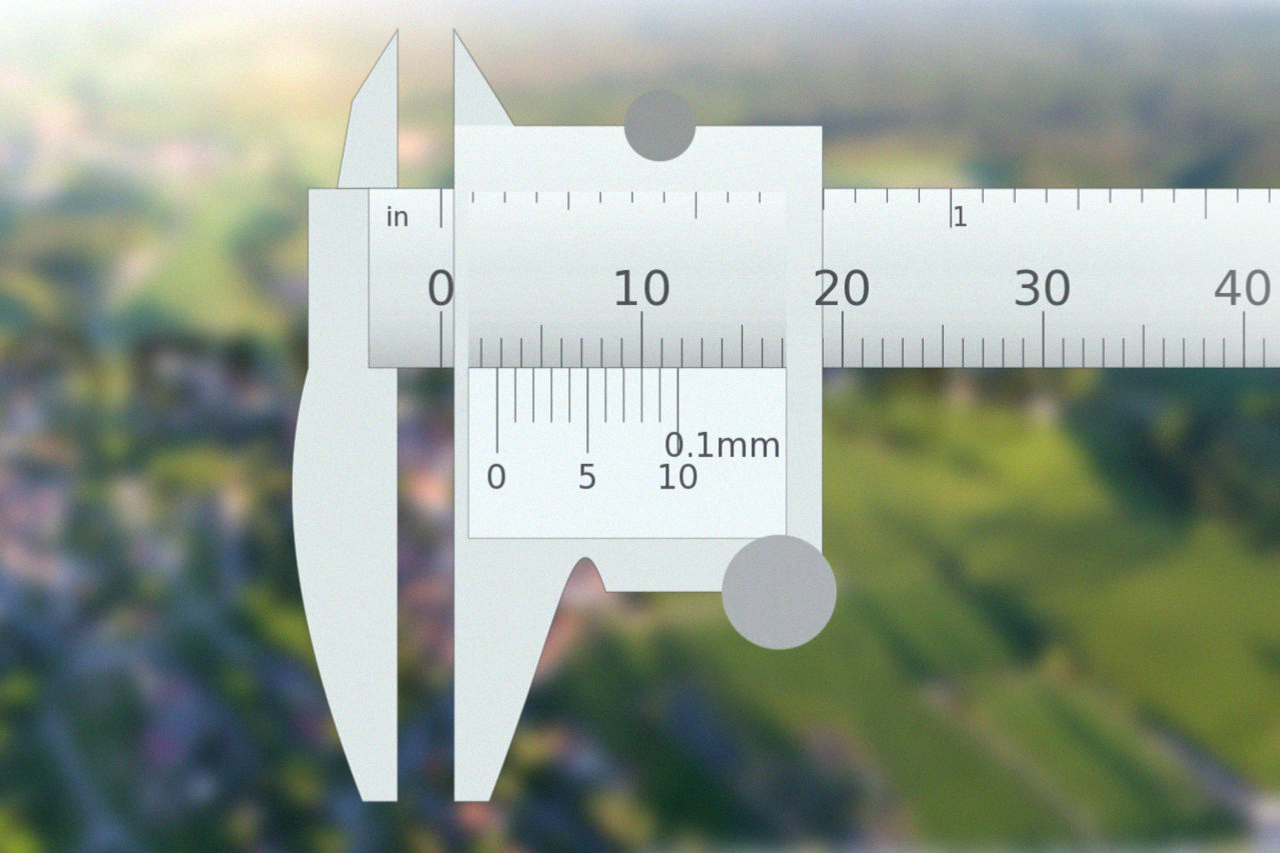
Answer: 2.8 mm
